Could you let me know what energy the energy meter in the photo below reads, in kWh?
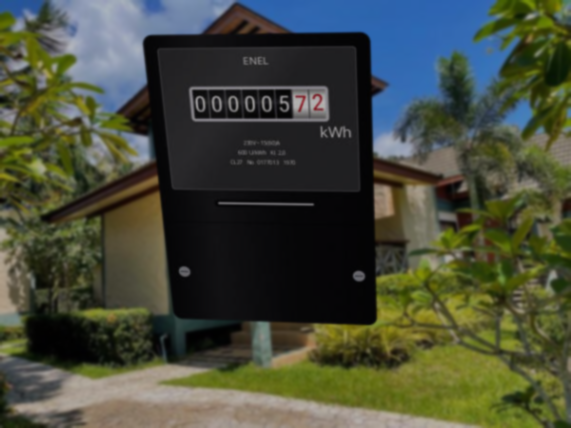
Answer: 5.72 kWh
